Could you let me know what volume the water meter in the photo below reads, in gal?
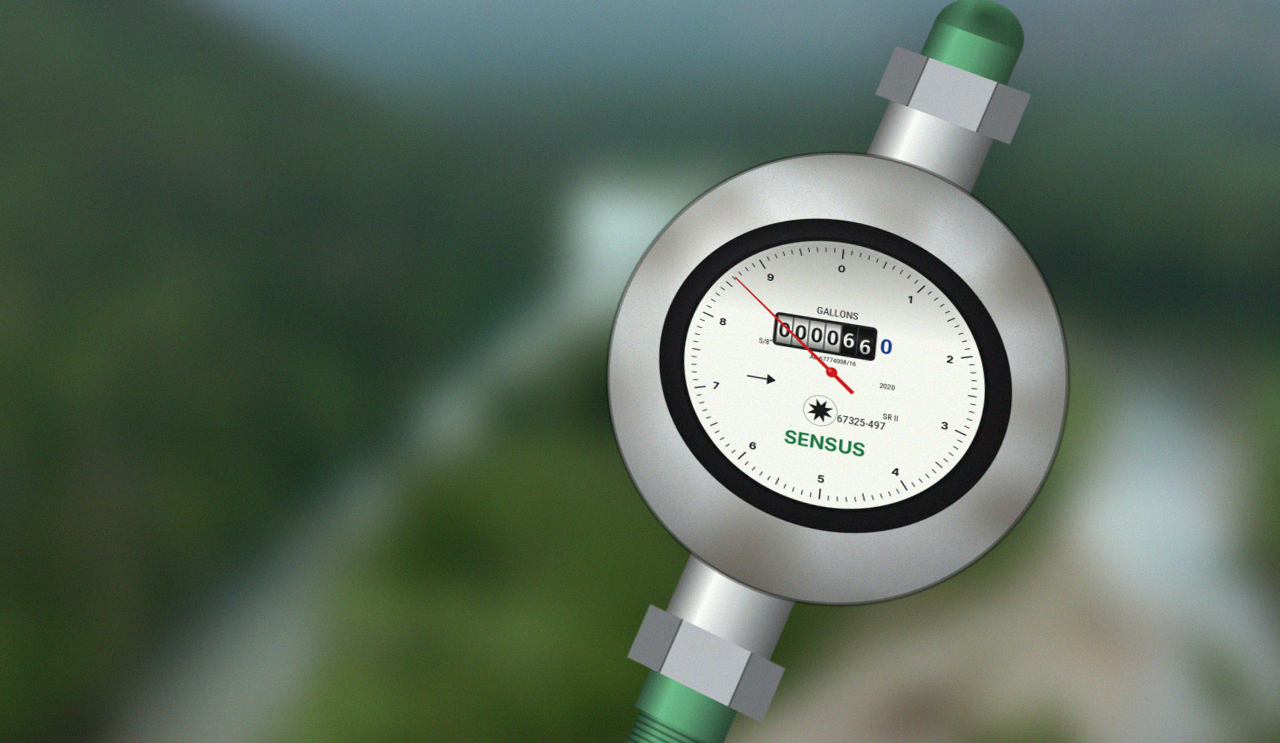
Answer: 658.6 gal
